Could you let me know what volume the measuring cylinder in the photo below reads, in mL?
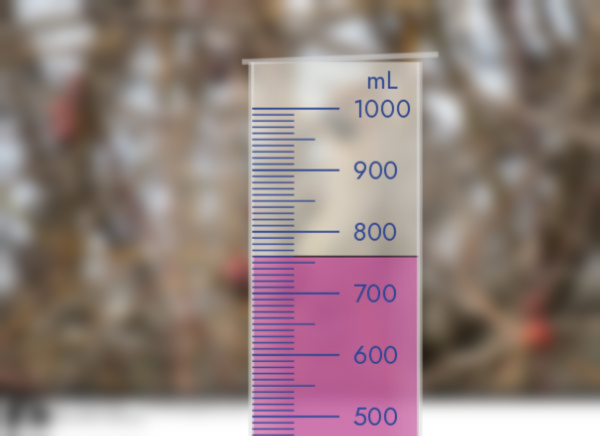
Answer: 760 mL
